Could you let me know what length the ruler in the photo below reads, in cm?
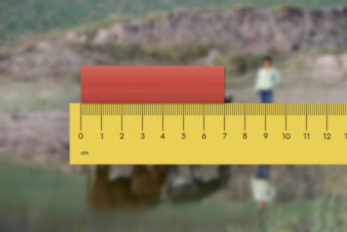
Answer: 7 cm
